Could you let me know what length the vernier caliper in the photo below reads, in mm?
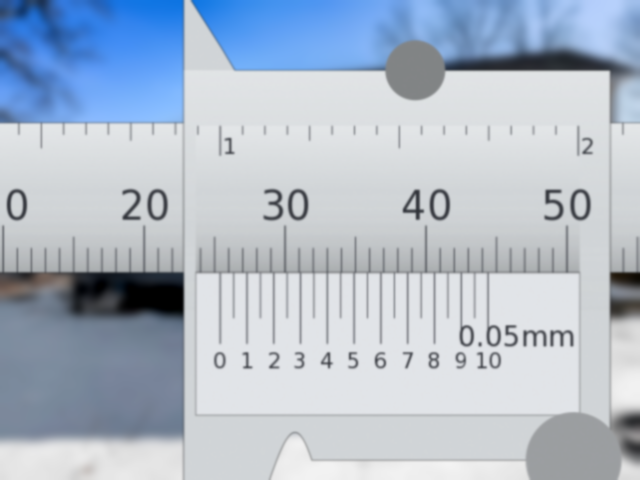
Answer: 25.4 mm
